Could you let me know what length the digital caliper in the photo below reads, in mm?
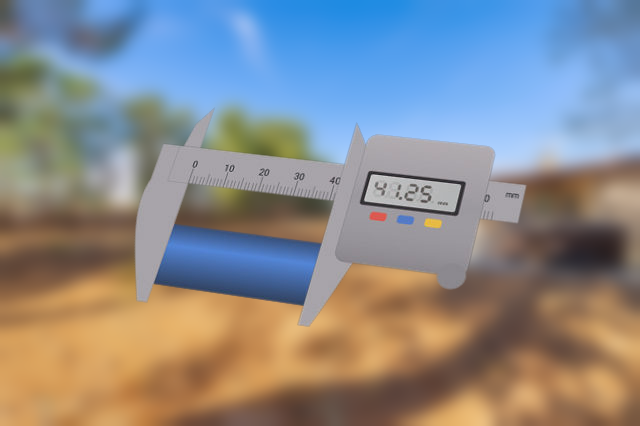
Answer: 41.25 mm
